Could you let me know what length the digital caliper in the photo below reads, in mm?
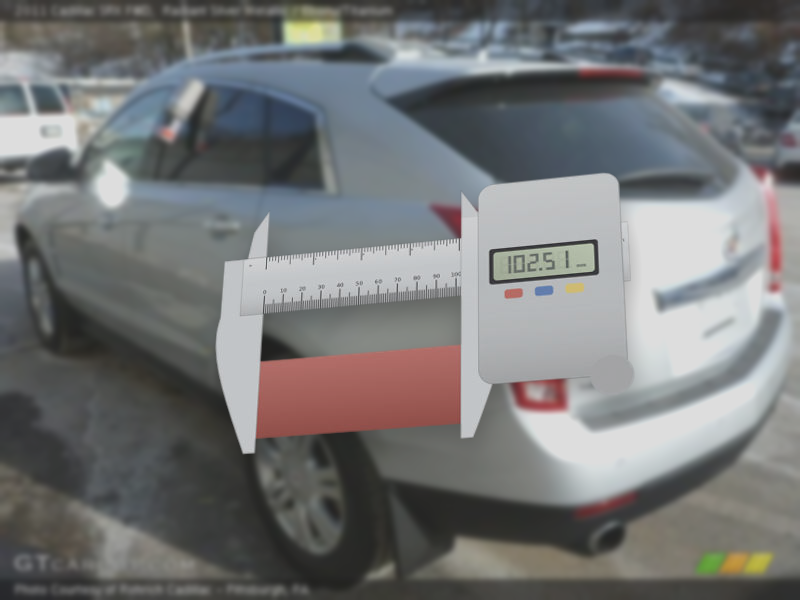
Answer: 102.51 mm
